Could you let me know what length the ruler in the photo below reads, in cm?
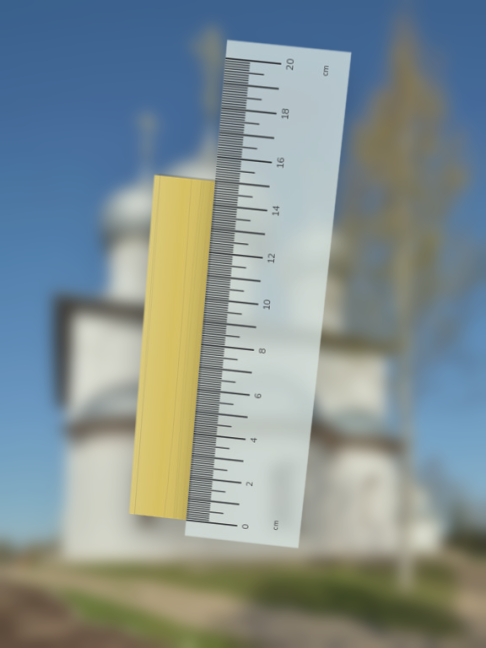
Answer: 15 cm
